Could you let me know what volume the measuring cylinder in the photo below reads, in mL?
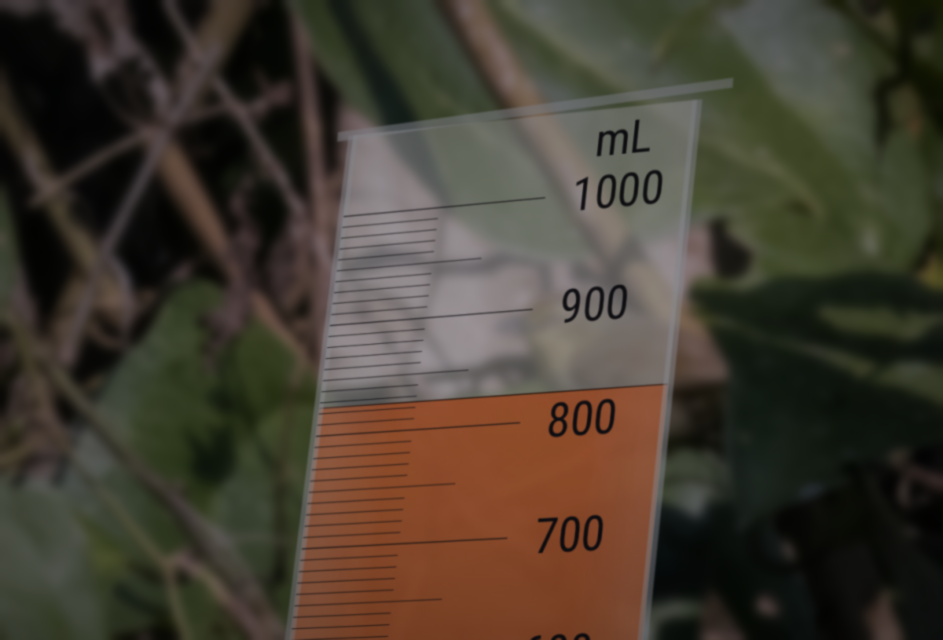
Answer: 825 mL
